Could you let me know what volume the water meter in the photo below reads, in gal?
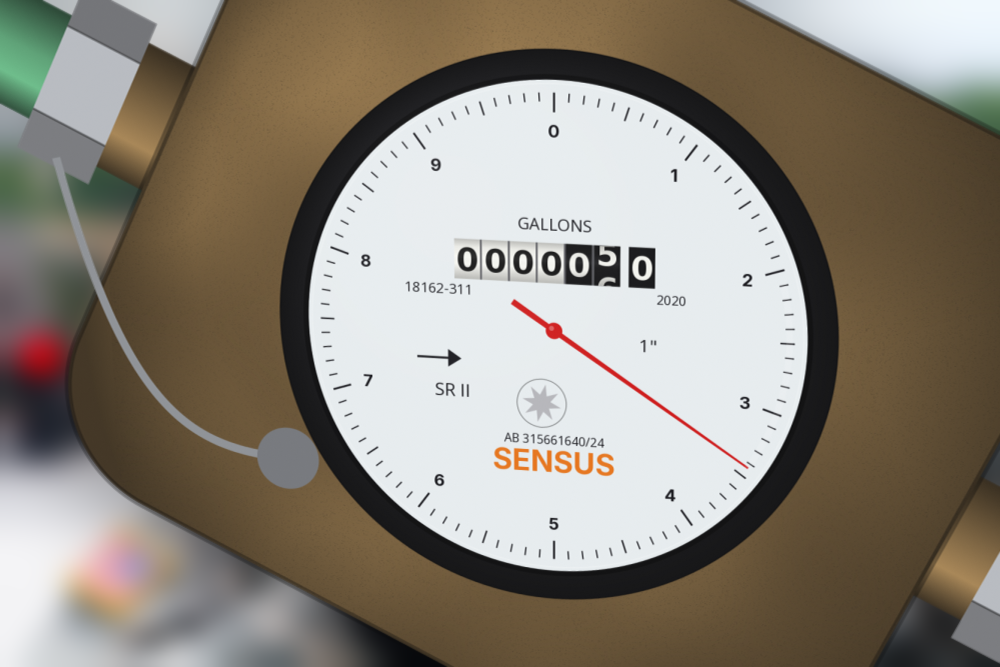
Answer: 53.4 gal
